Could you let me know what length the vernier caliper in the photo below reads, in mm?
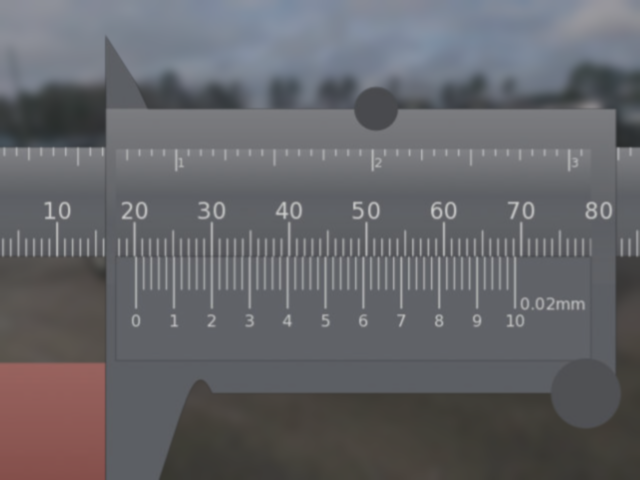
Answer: 20.2 mm
